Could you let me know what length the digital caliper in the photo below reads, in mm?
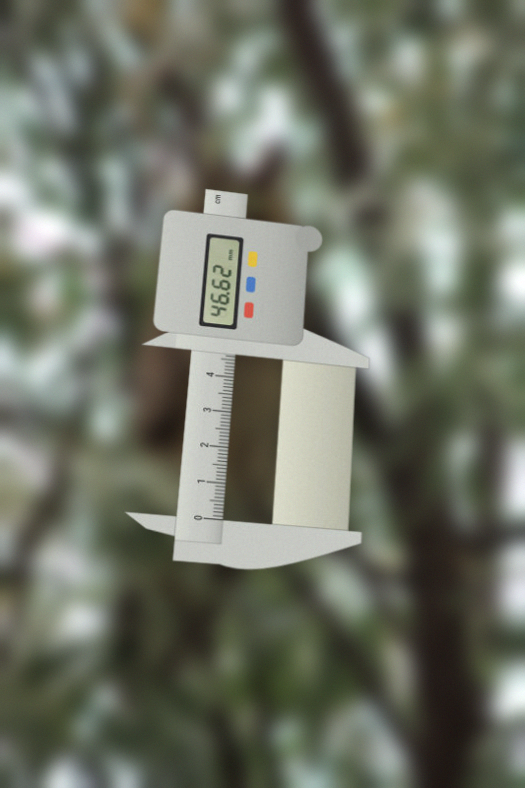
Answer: 46.62 mm
